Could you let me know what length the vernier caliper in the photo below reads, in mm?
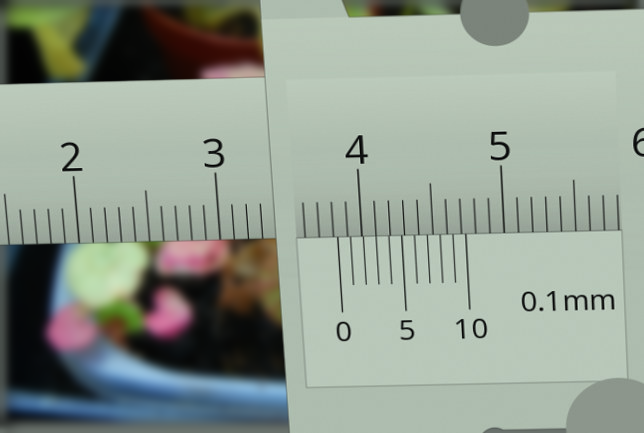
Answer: 38.3 mm
